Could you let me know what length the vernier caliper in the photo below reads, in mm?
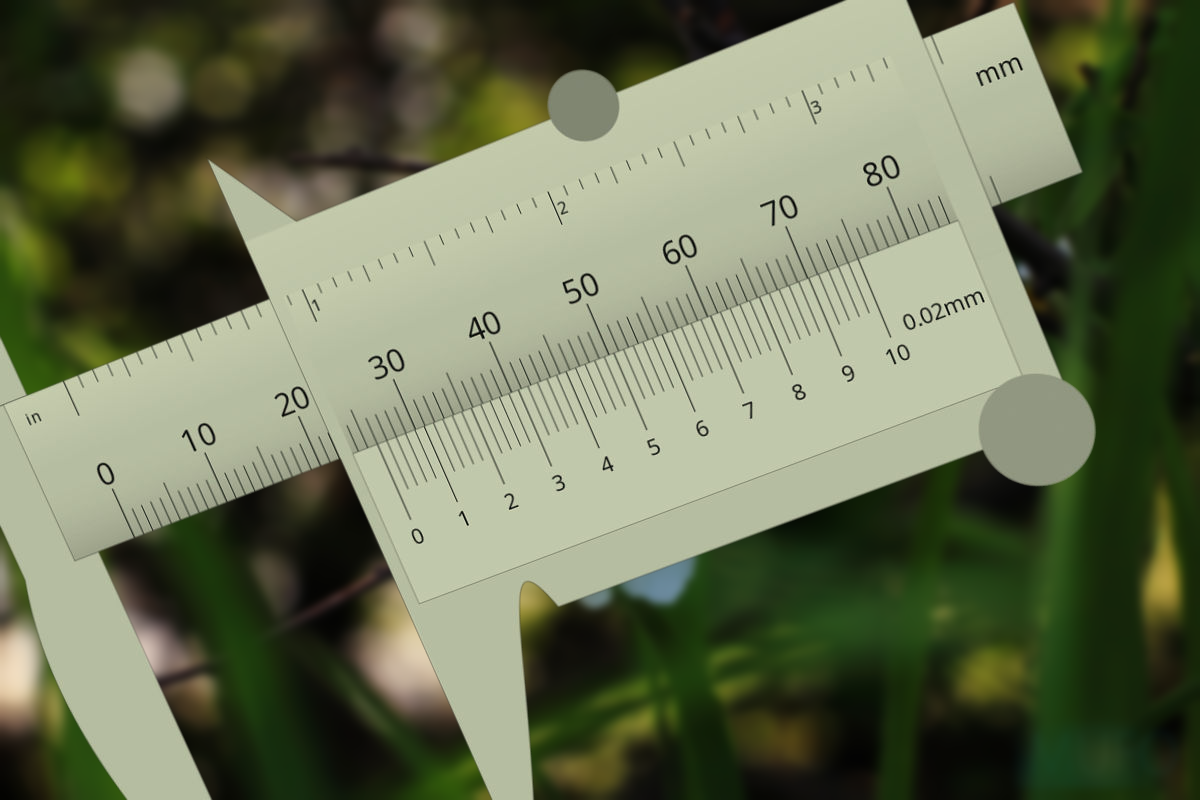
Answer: 26.0 mm
